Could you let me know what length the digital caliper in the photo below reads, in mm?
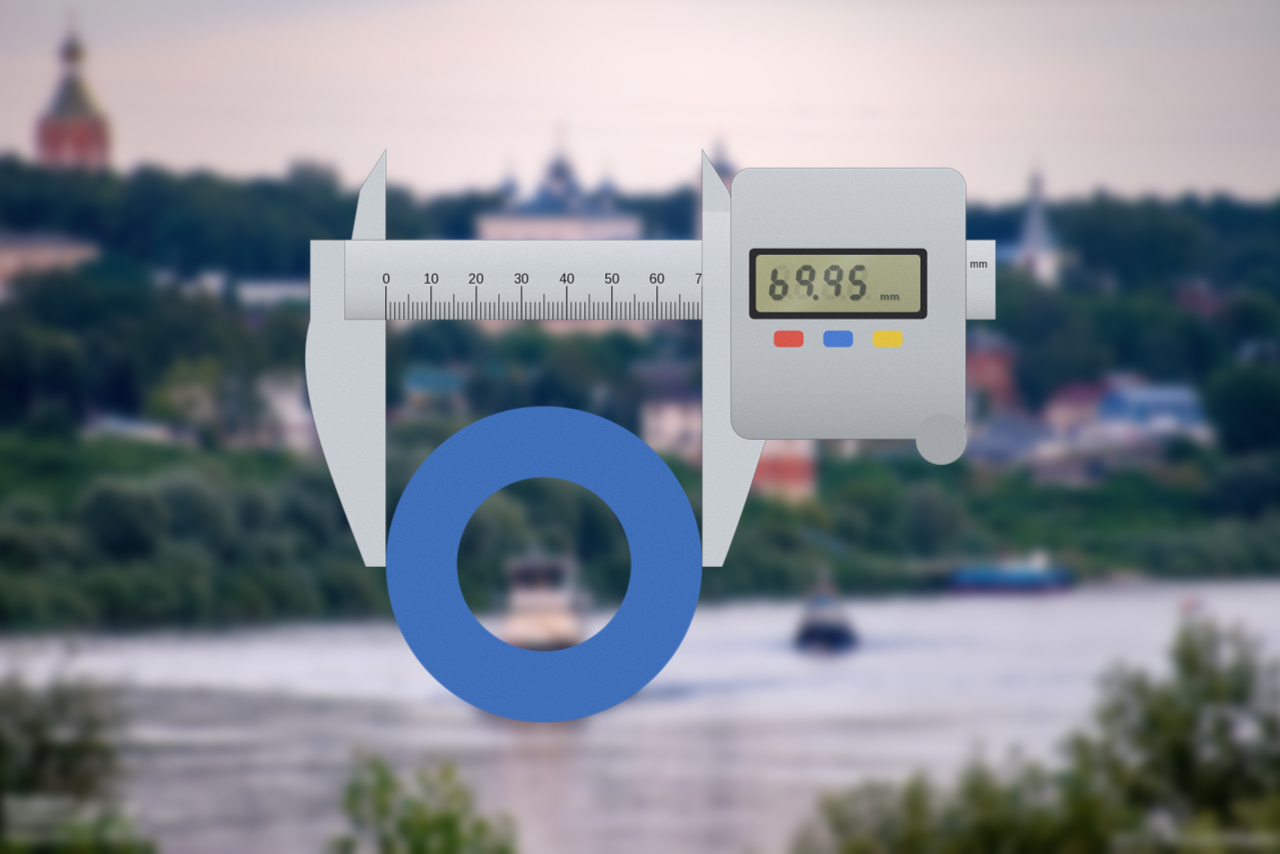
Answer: 69.95 mm
